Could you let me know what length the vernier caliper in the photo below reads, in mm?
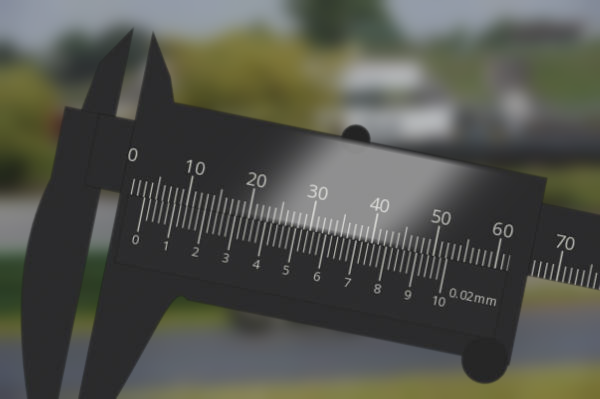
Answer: 3.2 mm
